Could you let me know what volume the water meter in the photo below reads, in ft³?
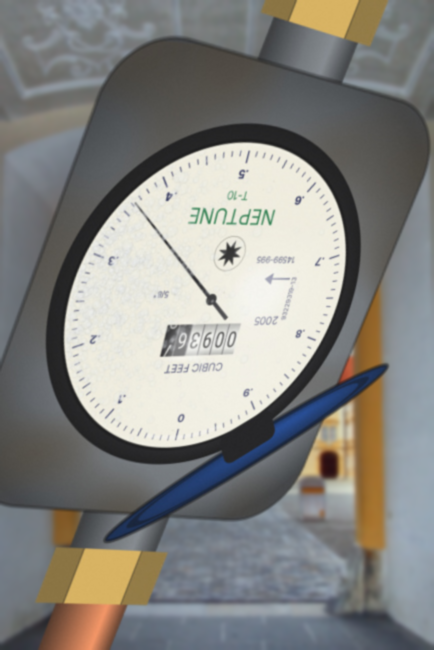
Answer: 9367.36 ft³
